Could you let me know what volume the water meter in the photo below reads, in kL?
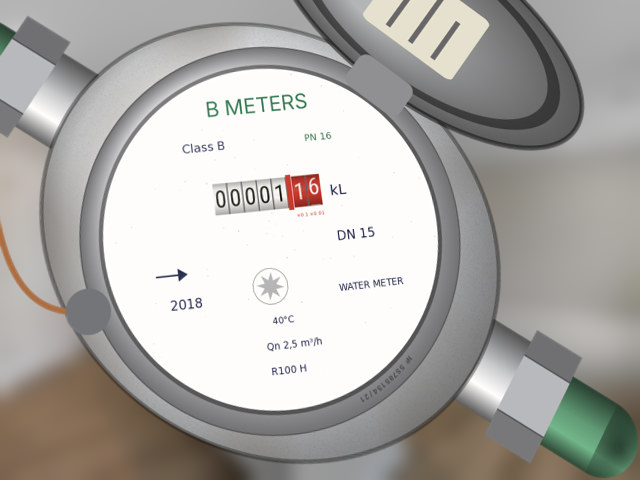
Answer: 1.16 kL
